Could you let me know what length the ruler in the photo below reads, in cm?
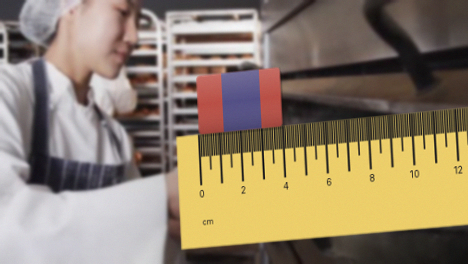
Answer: 4 cm
